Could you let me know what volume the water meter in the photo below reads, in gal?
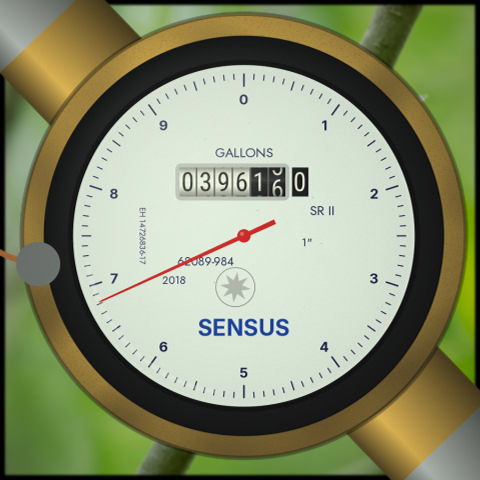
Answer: 396156.8 gal
